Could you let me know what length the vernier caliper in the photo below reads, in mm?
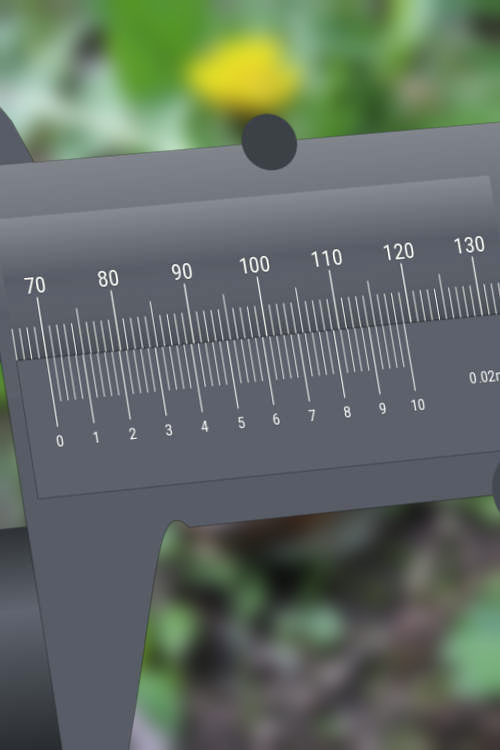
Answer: 70.0 mm
